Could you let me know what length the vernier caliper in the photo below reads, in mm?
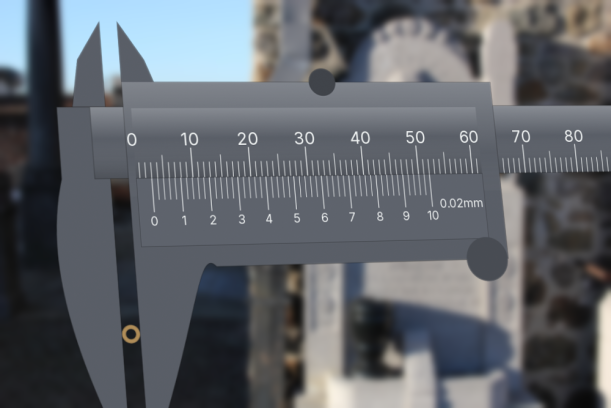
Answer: 3.0 mm
